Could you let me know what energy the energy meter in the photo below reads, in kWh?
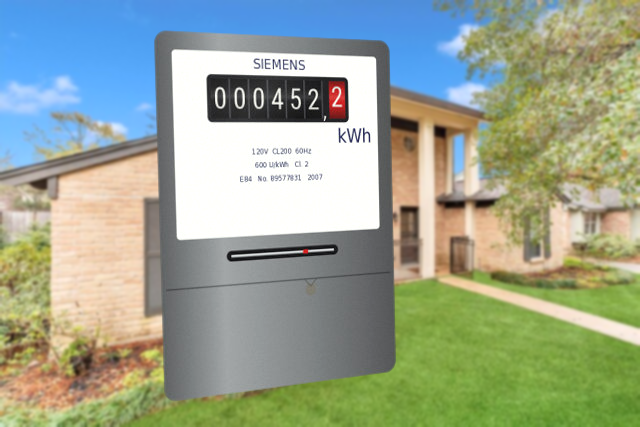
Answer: 452.2 kWh
